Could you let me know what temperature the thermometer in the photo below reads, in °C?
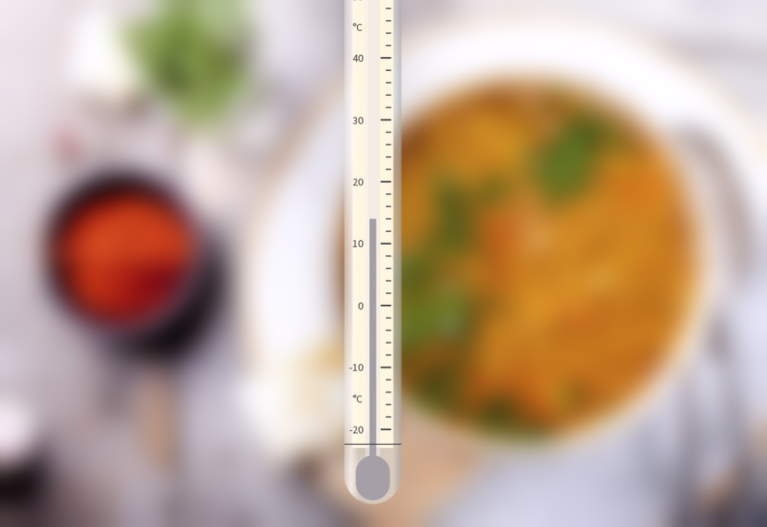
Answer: 14 °C
